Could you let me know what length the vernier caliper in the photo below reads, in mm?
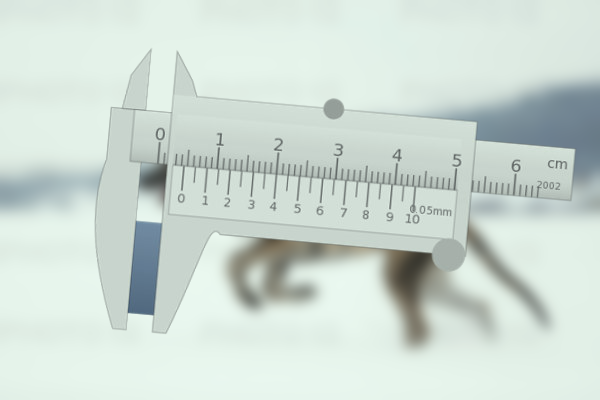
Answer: 4.4 mm
